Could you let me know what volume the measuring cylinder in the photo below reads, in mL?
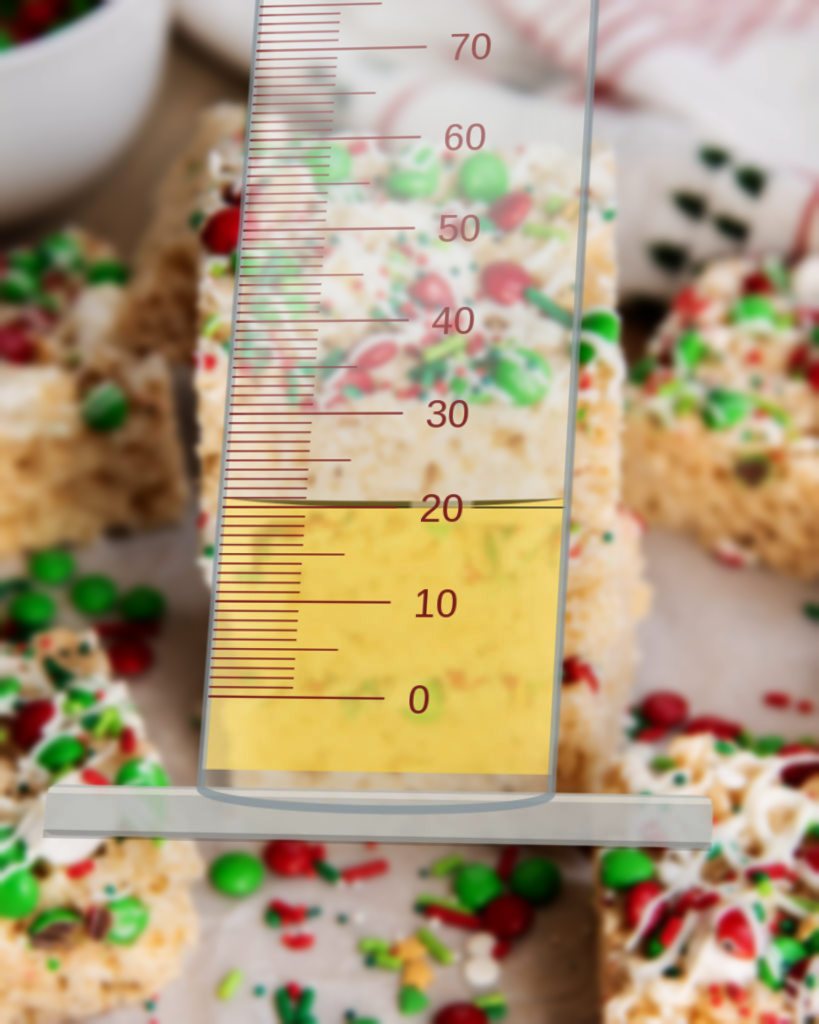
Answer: 20 mL
